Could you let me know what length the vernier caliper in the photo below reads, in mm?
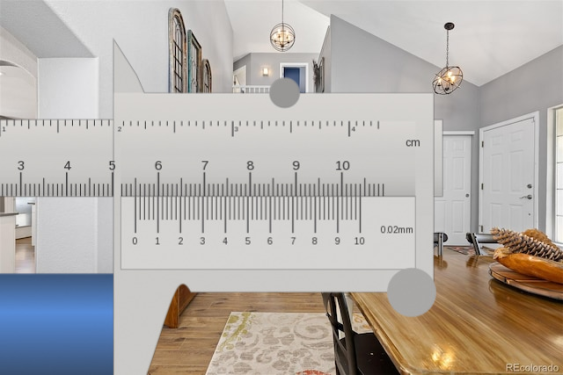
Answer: 55.0 mm
